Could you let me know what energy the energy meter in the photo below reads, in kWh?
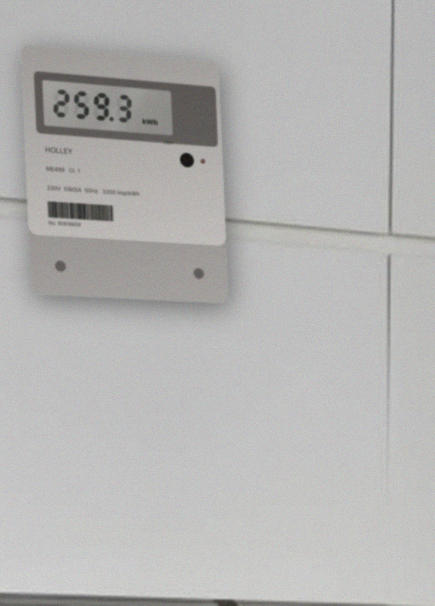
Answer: 259.3 kWh
